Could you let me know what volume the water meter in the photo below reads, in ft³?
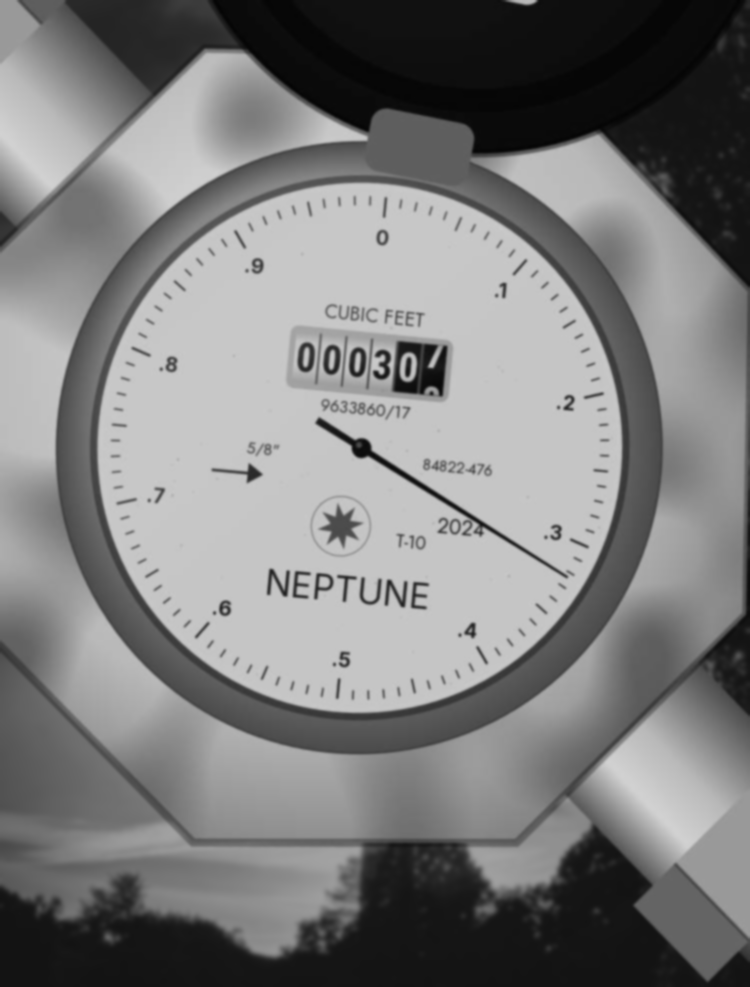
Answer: 307.32 ft³
